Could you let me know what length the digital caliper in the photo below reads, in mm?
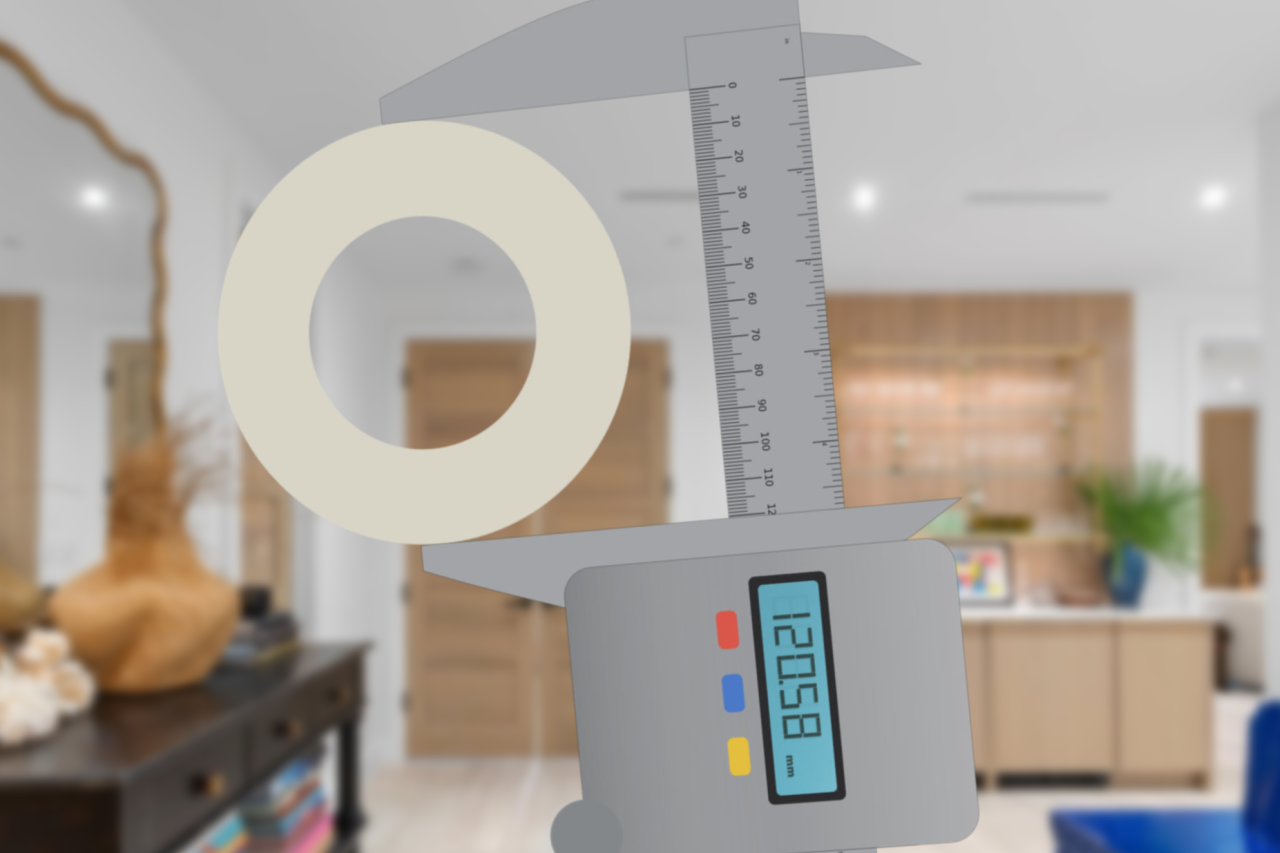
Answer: 120.58 mm
